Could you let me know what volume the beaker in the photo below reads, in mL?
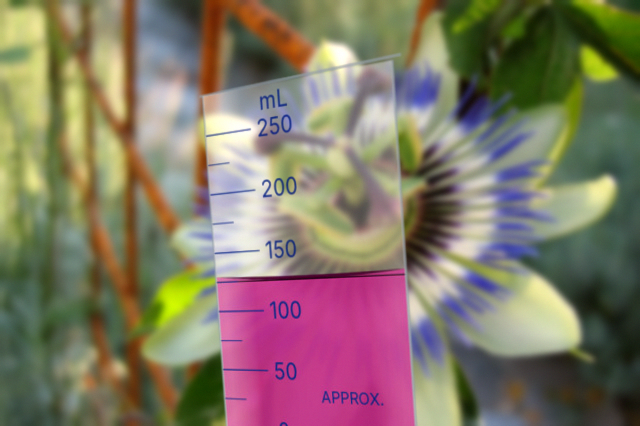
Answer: 125 mL
